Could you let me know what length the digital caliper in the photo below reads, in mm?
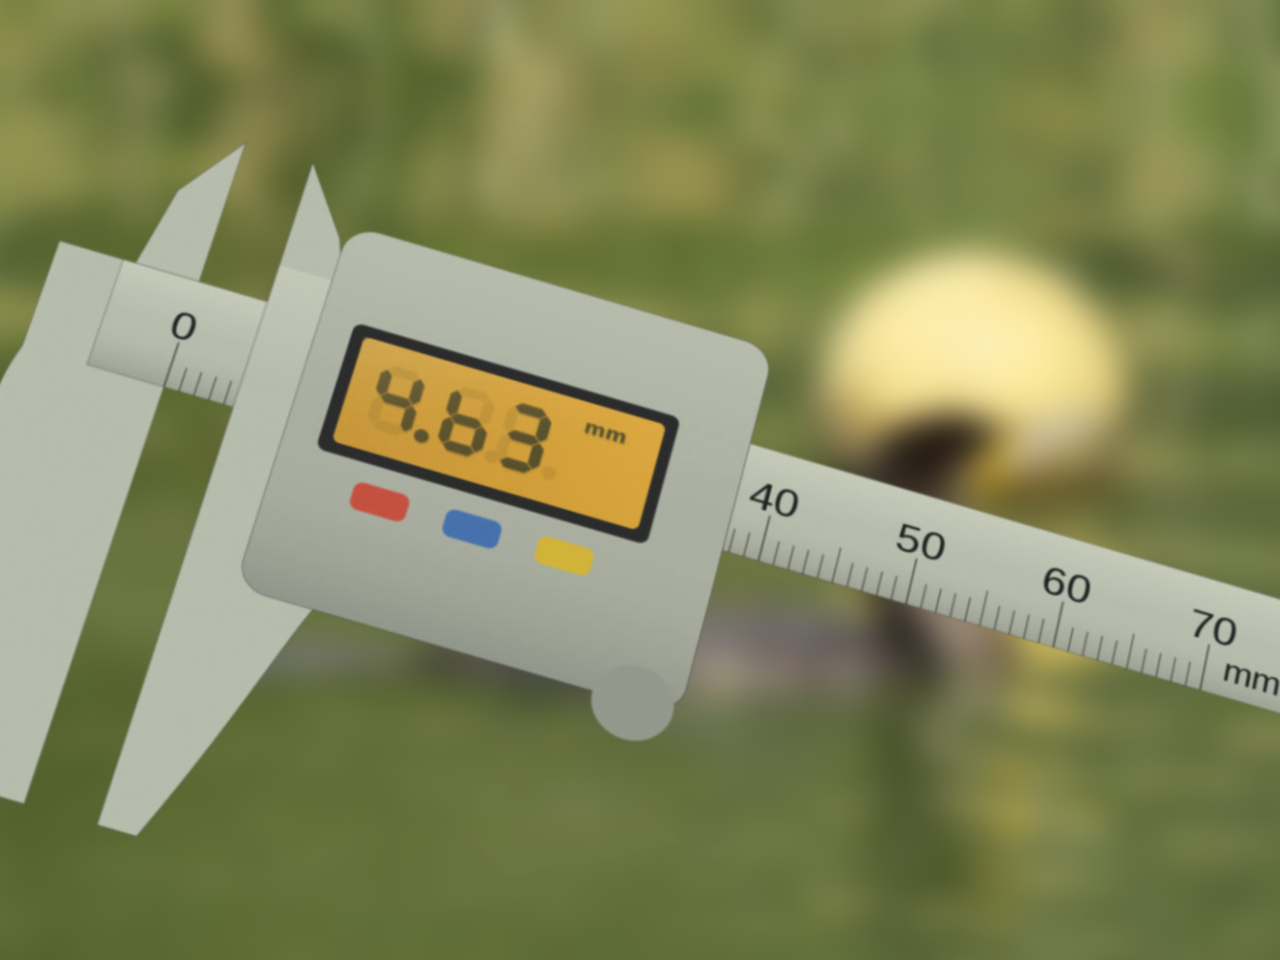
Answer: 4.63 mm
